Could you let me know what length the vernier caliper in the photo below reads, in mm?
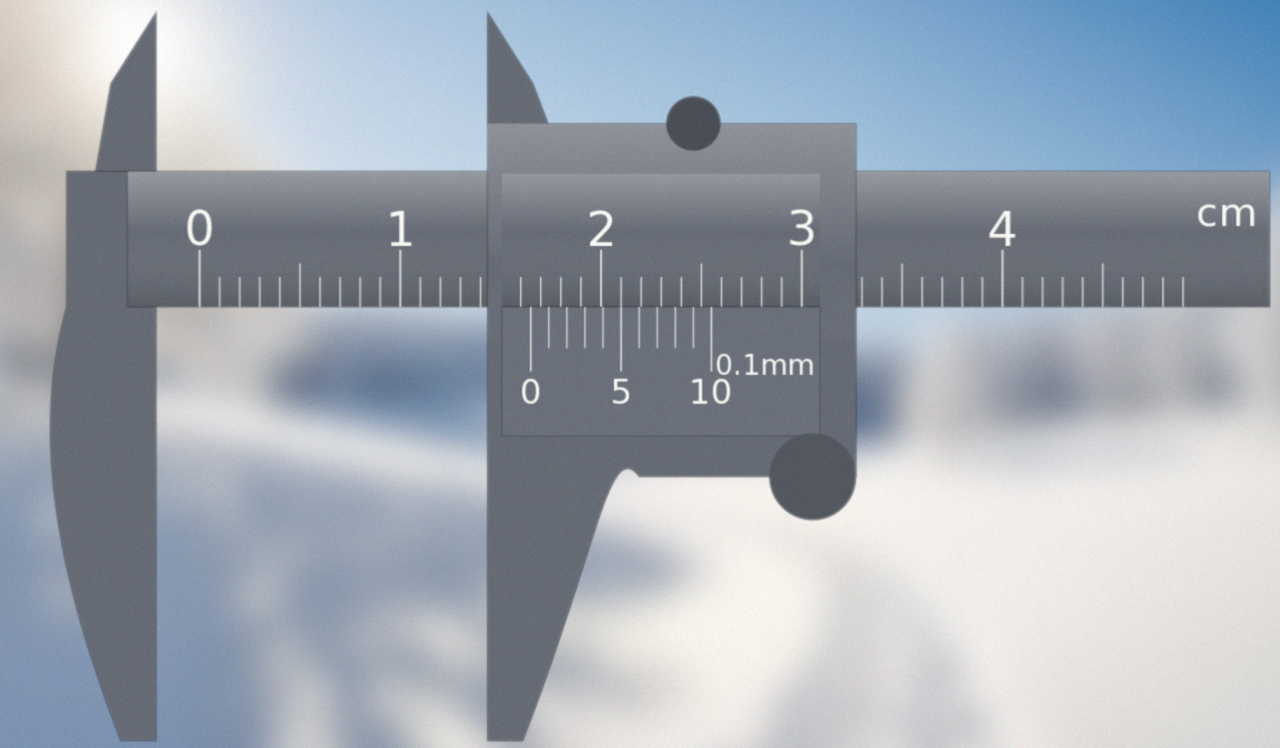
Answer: 16.5 mm
